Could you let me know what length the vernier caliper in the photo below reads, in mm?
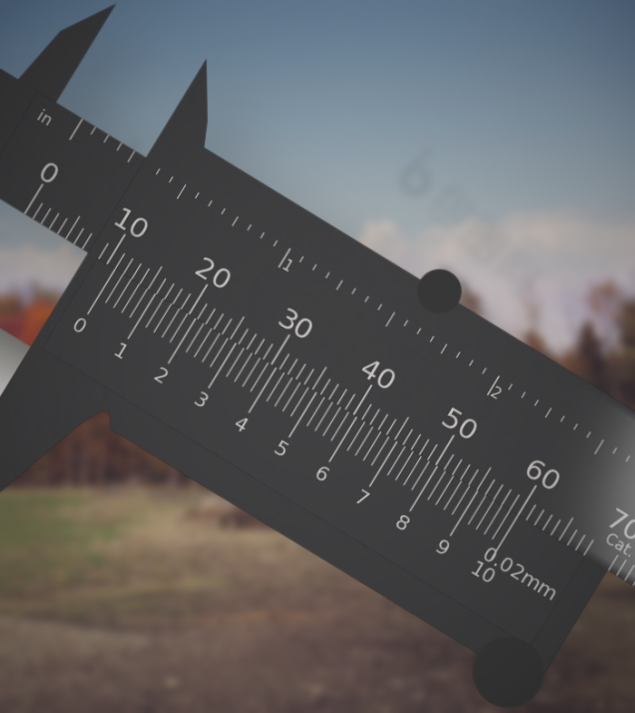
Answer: 11.0 mm
